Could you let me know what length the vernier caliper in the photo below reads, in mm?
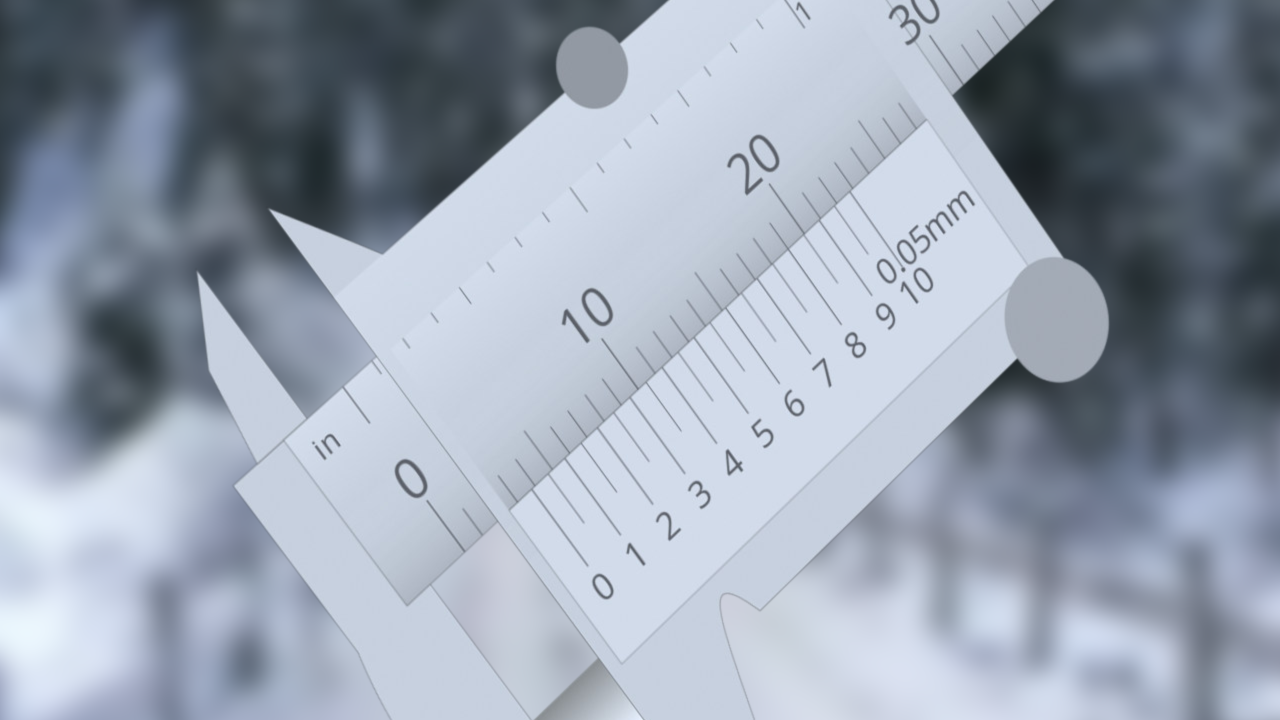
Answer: 3.8 mm
